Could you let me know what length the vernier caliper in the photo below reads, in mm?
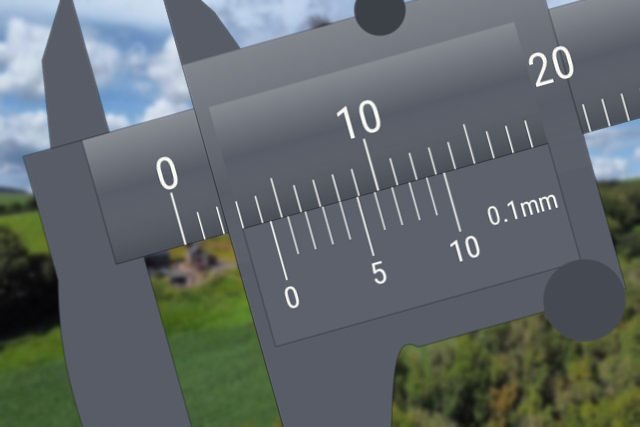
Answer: 4.4 mm
